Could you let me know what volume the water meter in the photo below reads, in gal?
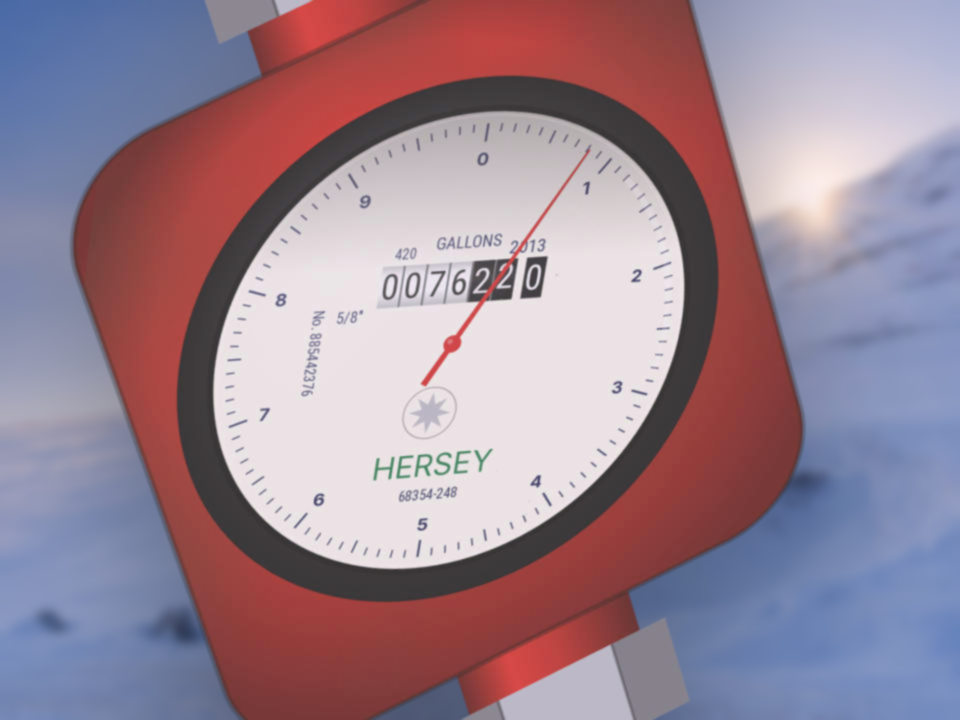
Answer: 76220.8 gal
